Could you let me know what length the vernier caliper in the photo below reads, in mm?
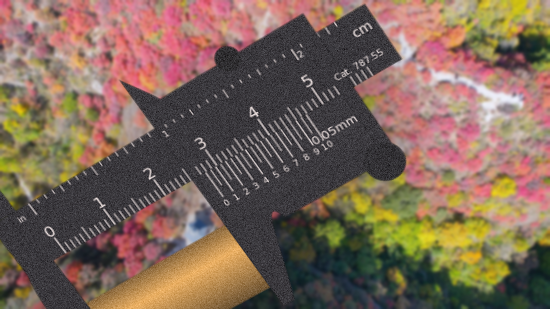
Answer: 27.8 mm
